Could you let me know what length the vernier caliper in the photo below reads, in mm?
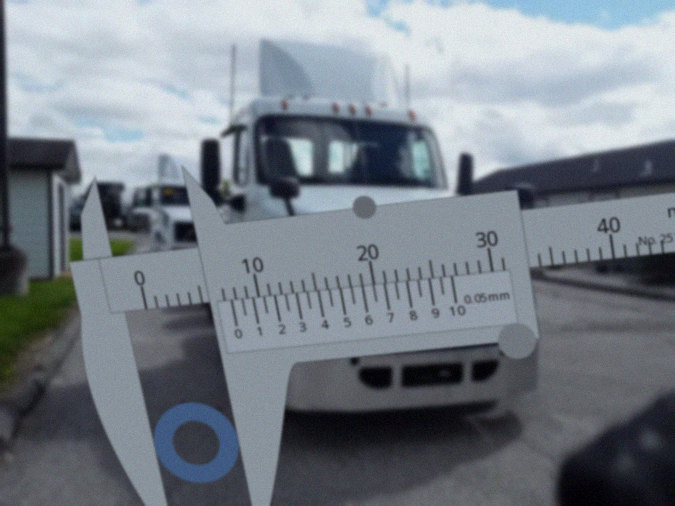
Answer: 7.6 mm
